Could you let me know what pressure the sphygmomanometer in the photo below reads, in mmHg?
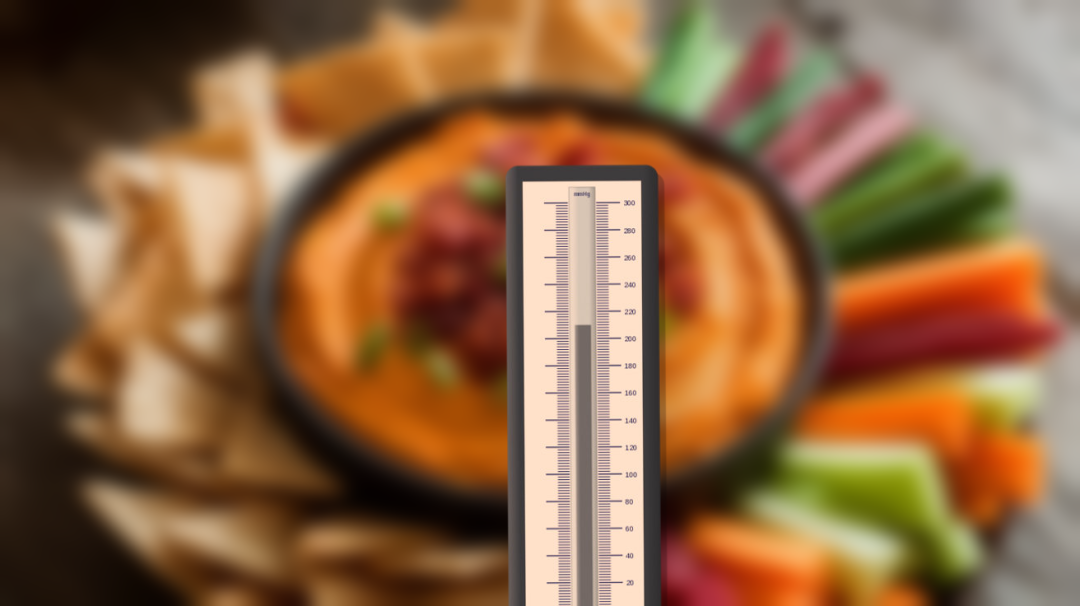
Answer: 210 mmHg
